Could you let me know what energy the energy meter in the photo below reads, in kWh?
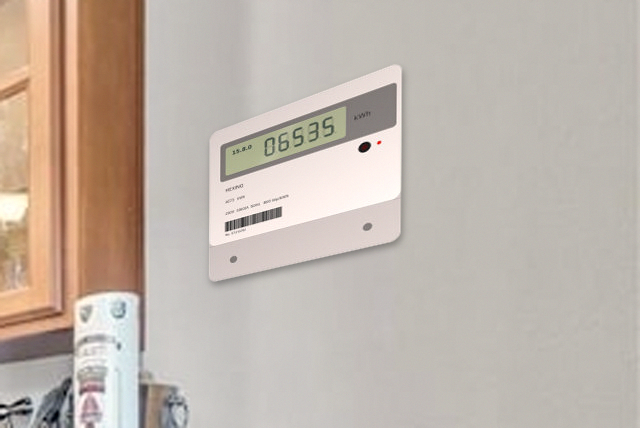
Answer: 6535 kWh
